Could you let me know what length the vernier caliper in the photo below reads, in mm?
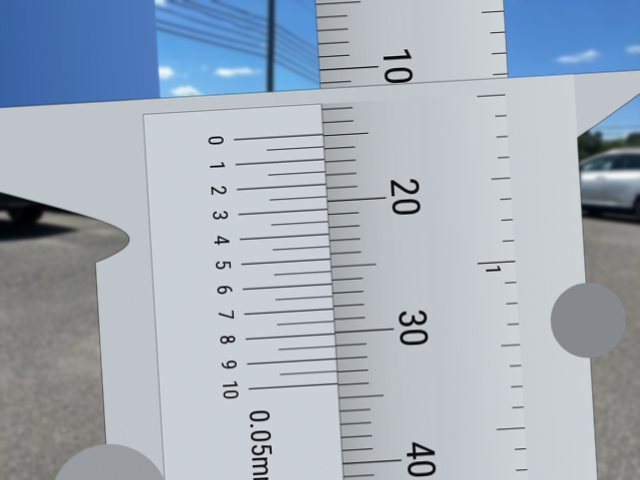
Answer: 14.9 mm
